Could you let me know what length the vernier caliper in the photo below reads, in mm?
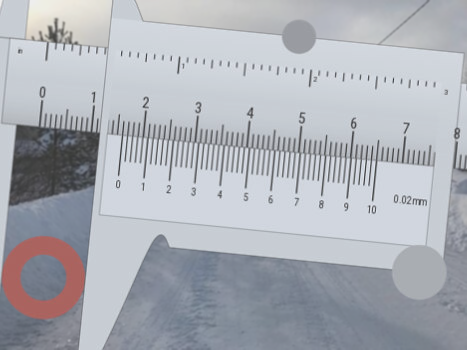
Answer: 16.0 mm
